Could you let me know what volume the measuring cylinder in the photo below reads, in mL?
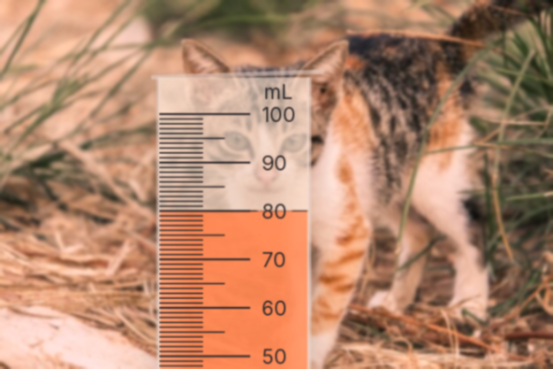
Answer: 80 mL
